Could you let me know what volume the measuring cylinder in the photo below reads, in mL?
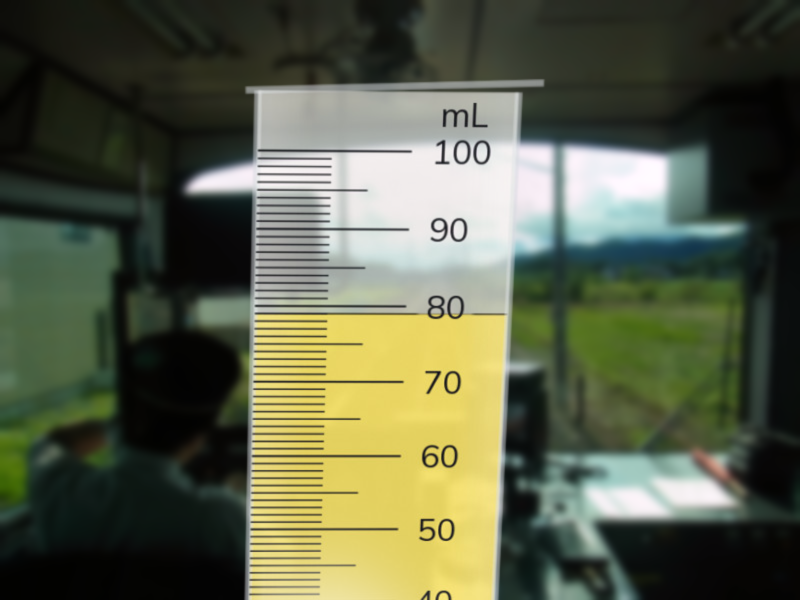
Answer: 79 mL
